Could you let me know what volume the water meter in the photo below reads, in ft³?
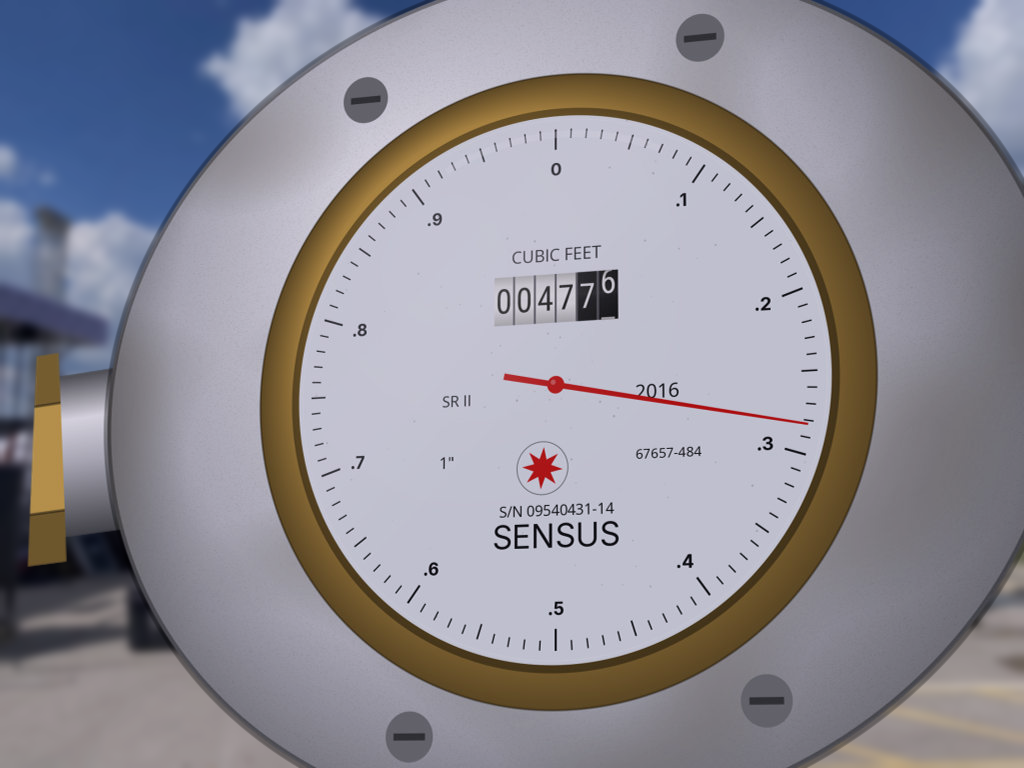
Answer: 4776.28 ft³
